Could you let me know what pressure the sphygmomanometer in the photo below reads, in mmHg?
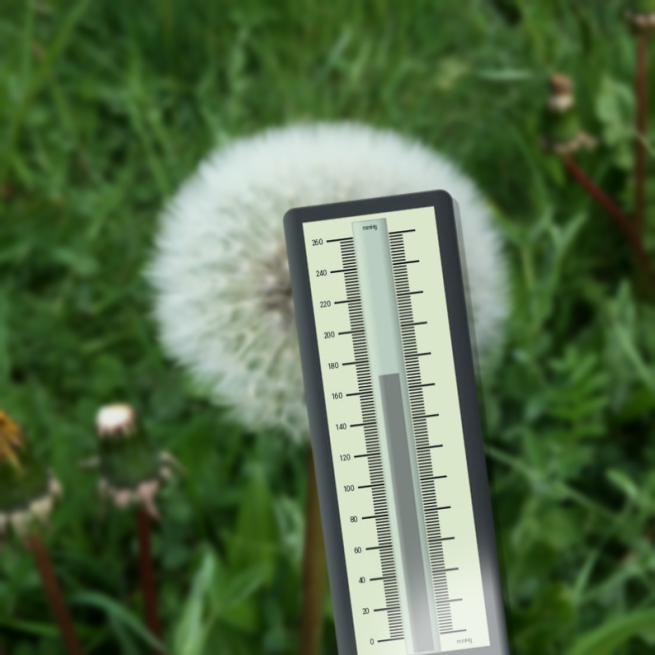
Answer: 170 mmHg
